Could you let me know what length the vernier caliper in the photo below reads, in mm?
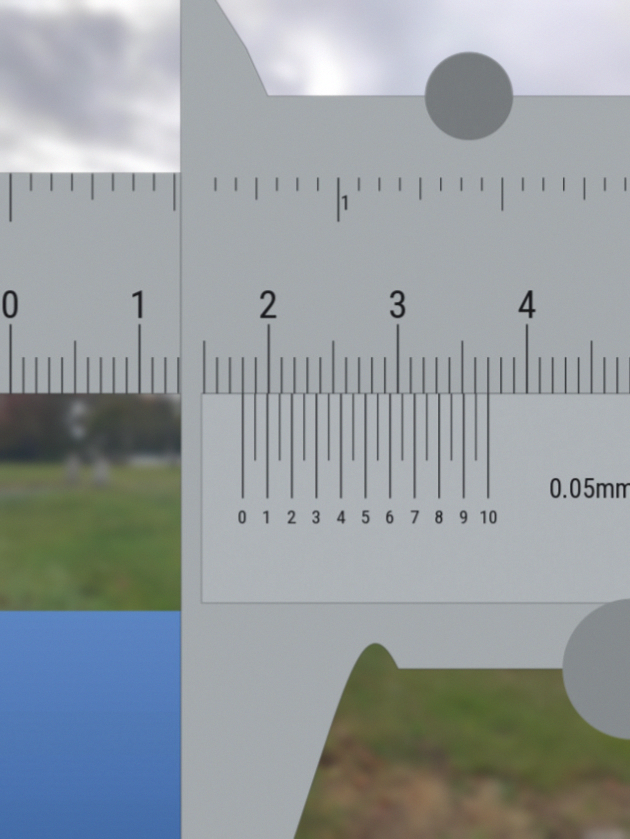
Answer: 18.0 mm
